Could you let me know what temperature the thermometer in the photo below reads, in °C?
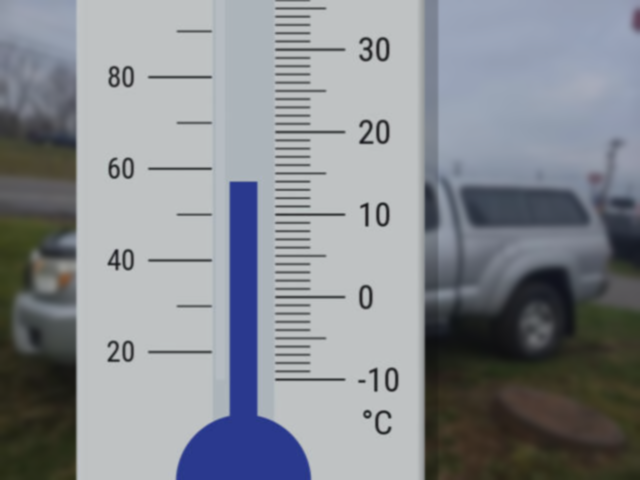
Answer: 14 °C
